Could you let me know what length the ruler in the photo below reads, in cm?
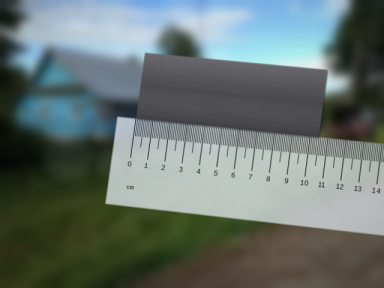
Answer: 10.5 cm
